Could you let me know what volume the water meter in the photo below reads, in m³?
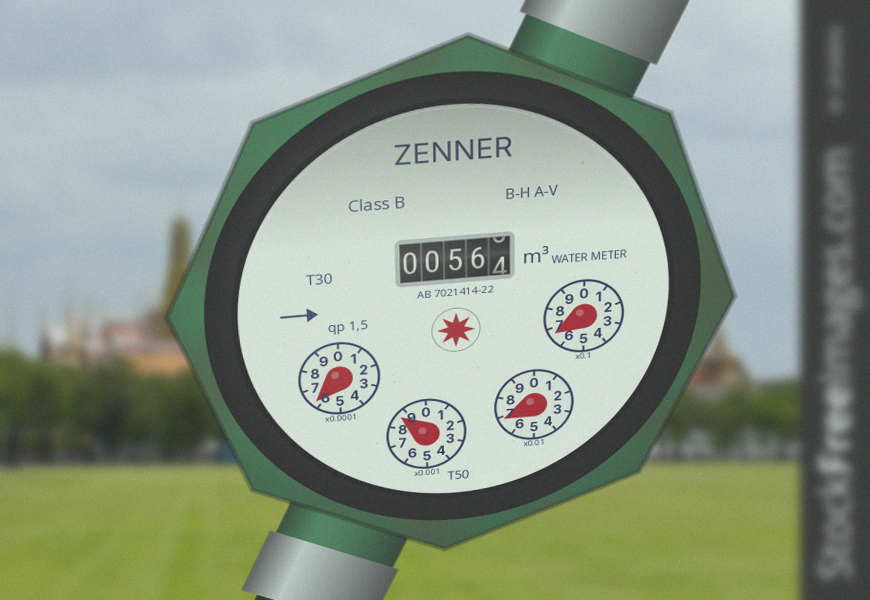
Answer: 563.6686 m³
